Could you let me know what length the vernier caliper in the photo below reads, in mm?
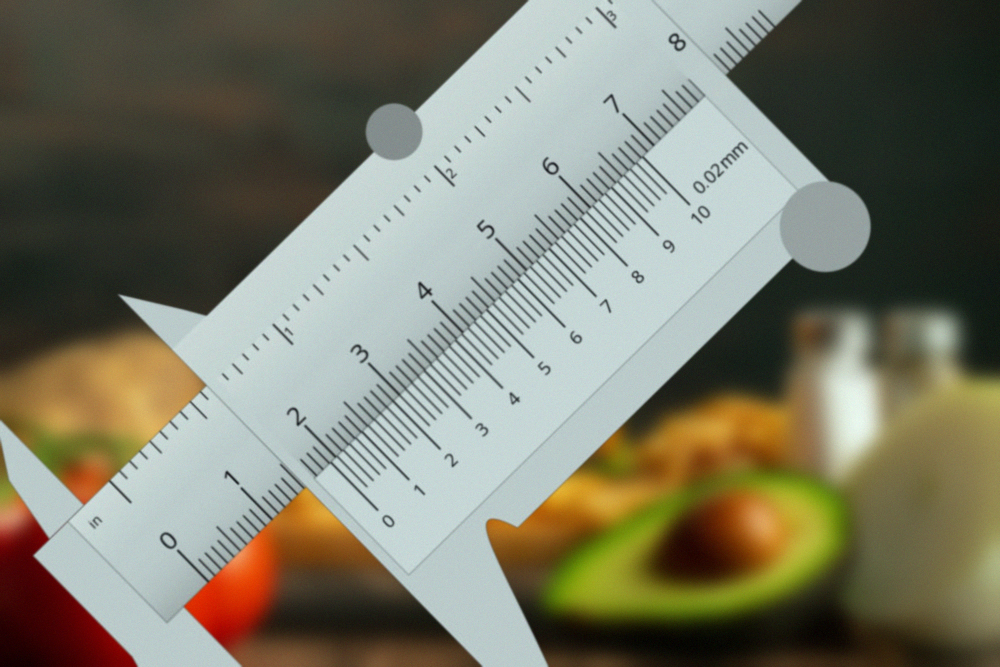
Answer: 19.2 mm
